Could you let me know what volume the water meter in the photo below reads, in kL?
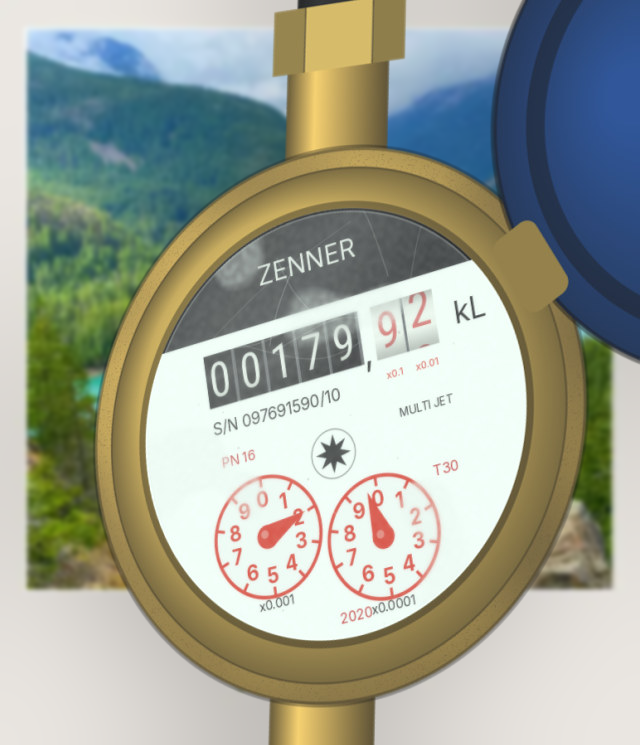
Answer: 179.9219 kL
